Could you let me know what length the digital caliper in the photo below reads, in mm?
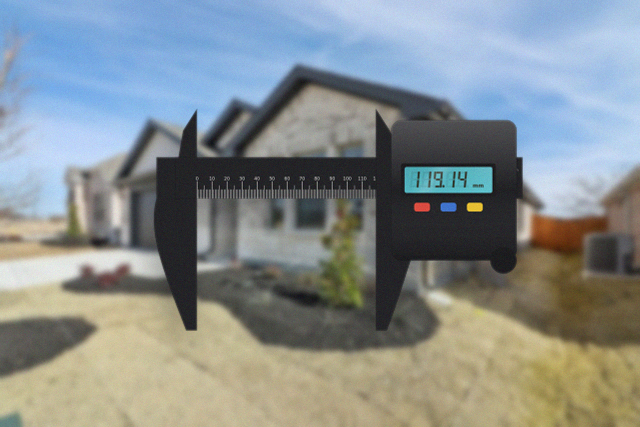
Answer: 119.14 mm
